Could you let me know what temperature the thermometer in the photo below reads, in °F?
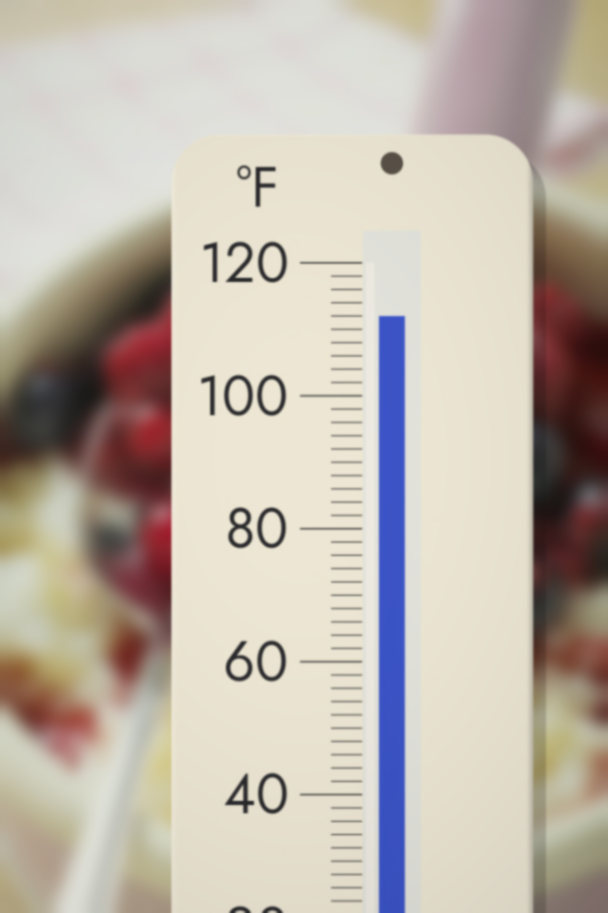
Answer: 112 °F
